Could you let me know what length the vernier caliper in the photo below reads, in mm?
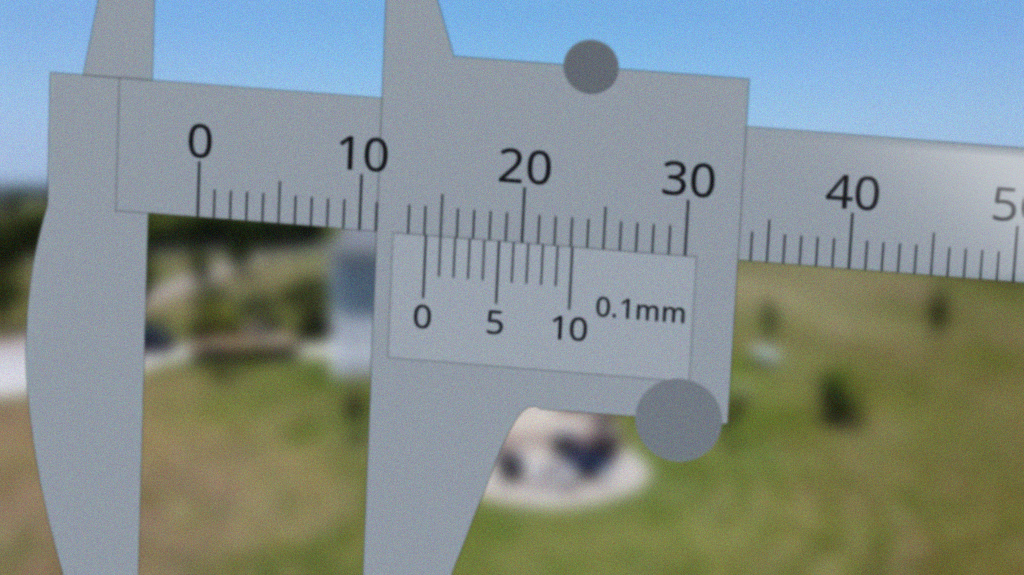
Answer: 14.1 mm
